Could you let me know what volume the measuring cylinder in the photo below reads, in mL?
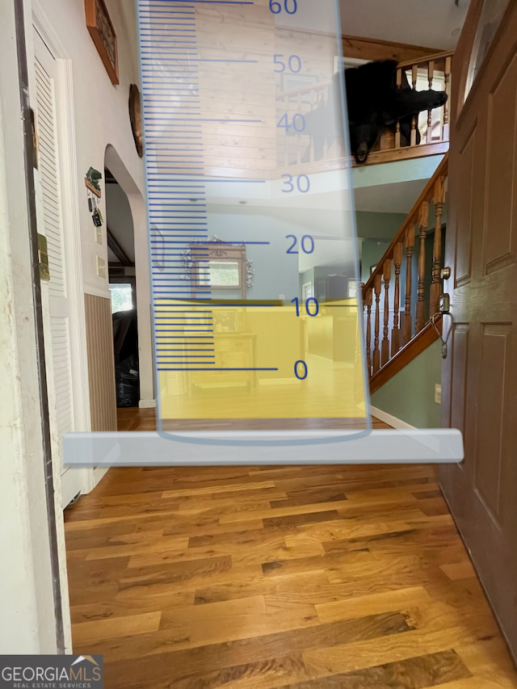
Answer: 10 mL
